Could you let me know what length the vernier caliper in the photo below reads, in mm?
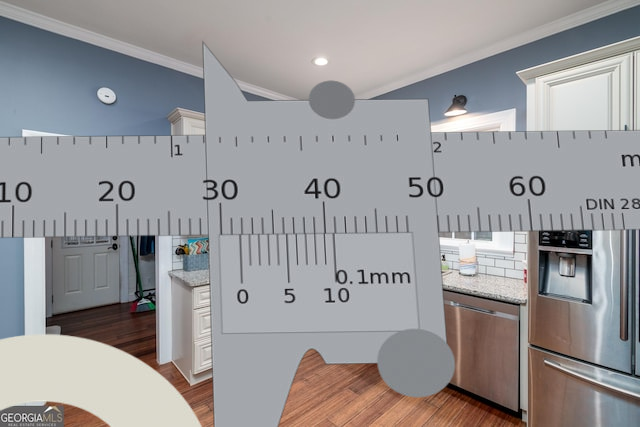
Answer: 31.8 mm
